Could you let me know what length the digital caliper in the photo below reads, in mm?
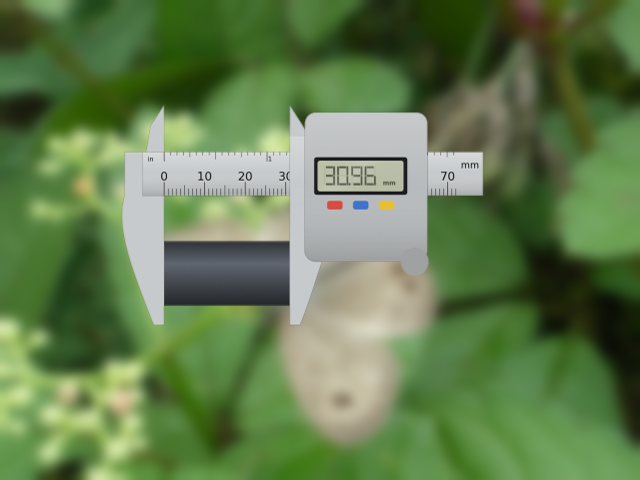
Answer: 30.96 mm
